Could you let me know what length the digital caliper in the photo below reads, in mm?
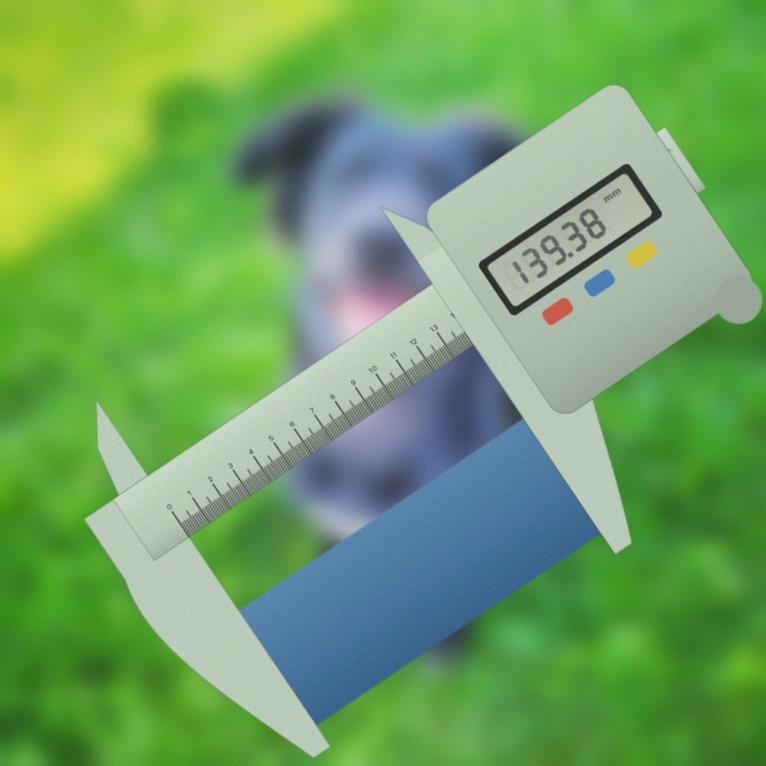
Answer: 139.38 mm
